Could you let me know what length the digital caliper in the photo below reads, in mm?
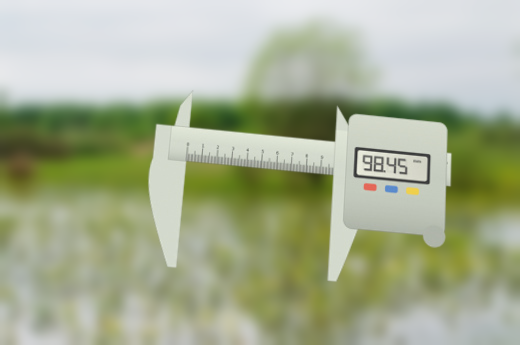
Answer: 98.45 mm
